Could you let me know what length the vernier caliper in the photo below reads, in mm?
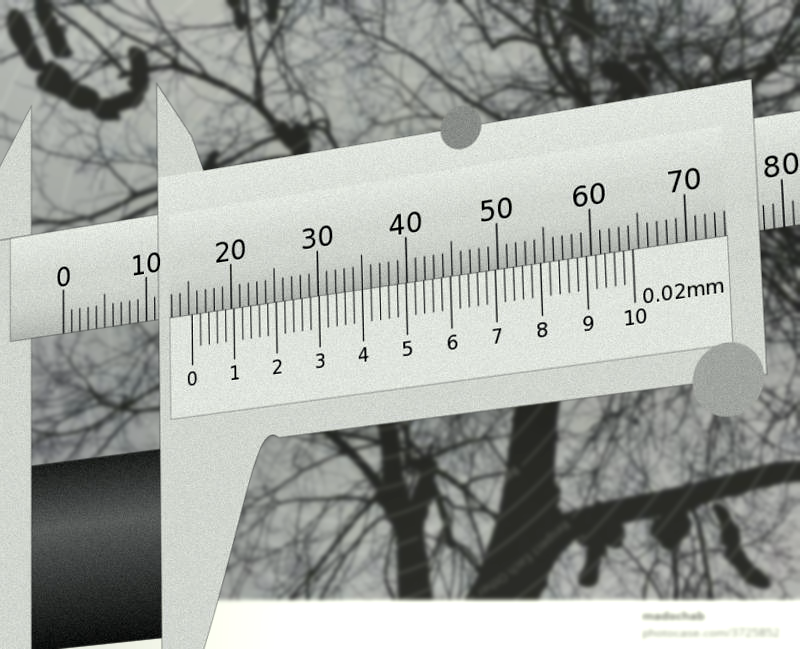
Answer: 15.4 mm
